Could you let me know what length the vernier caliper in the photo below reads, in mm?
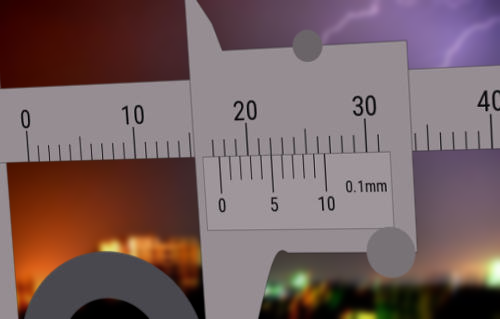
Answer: 17.5 mm
